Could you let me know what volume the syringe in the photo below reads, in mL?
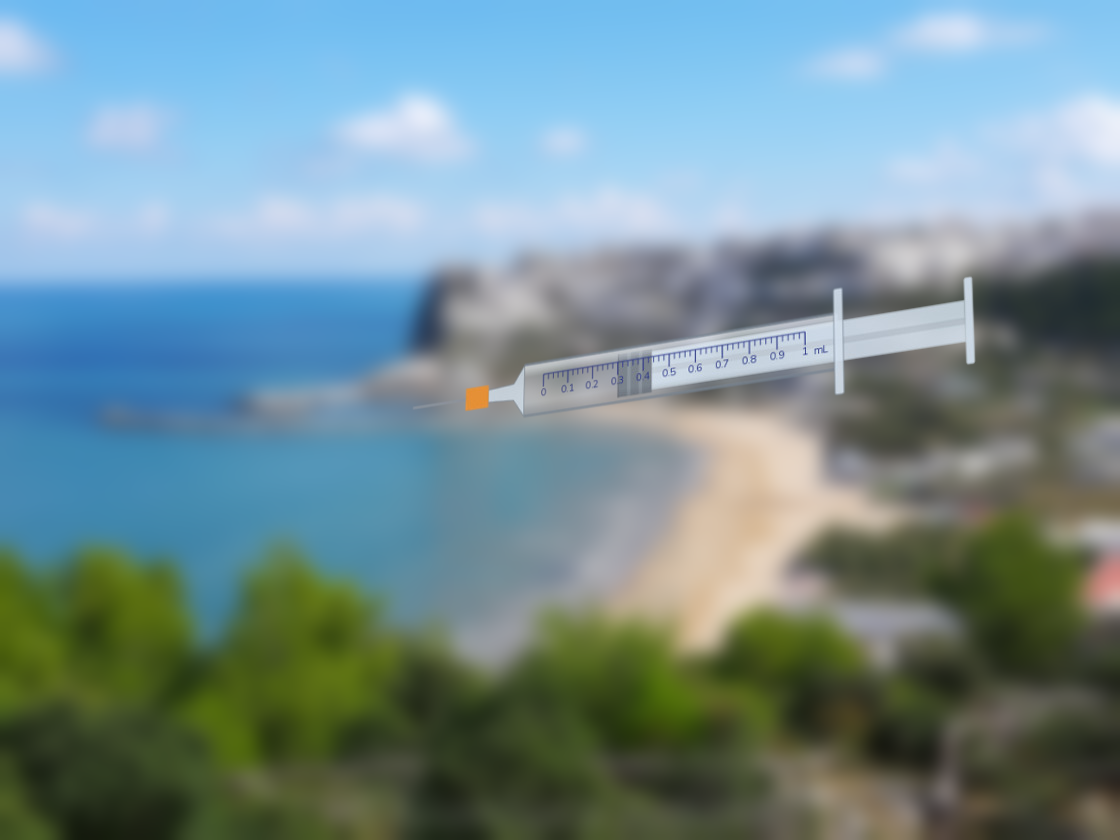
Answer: 0.3 mL
